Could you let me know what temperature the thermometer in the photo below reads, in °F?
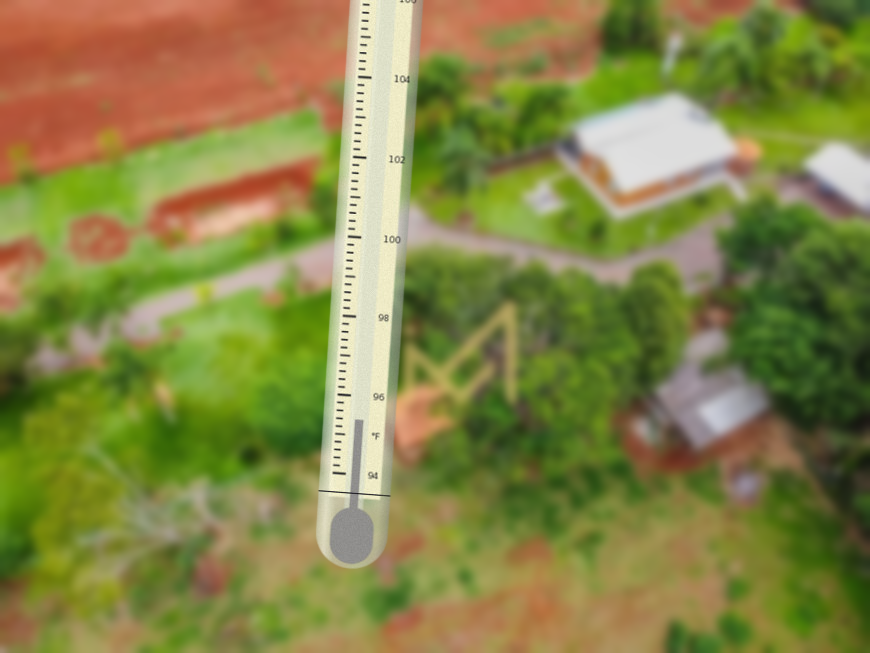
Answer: 95.4 °F
